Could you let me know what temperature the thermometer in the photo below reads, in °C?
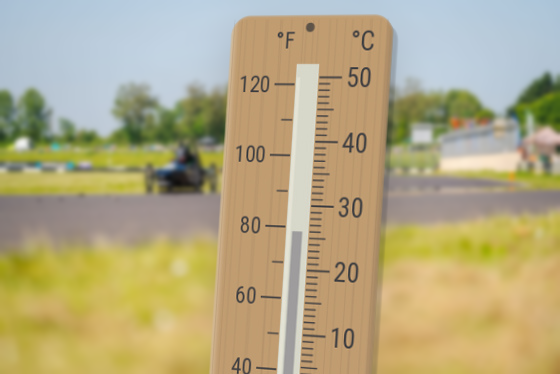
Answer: 26 °C
